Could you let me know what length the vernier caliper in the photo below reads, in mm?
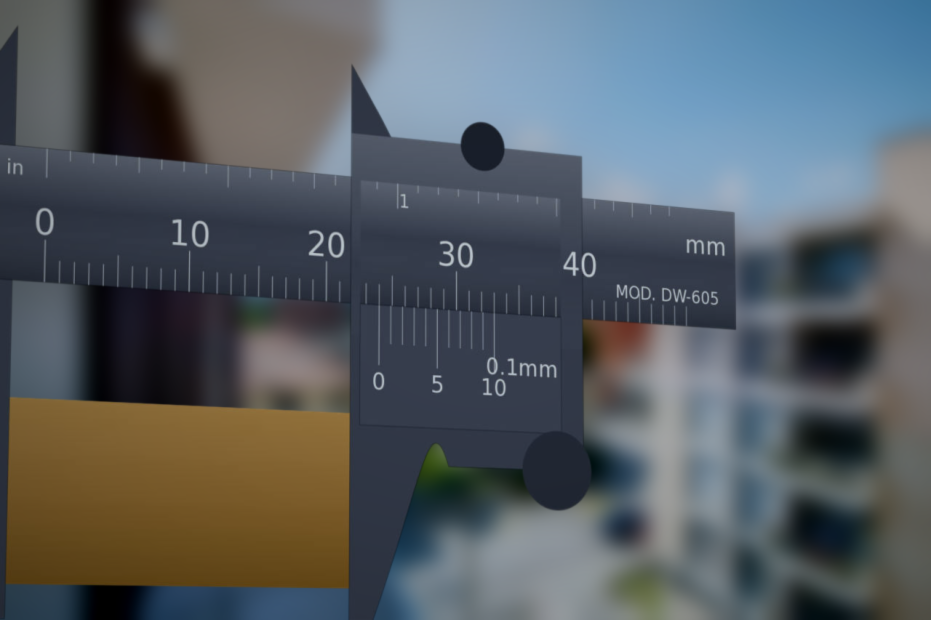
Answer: 24.0 mm
